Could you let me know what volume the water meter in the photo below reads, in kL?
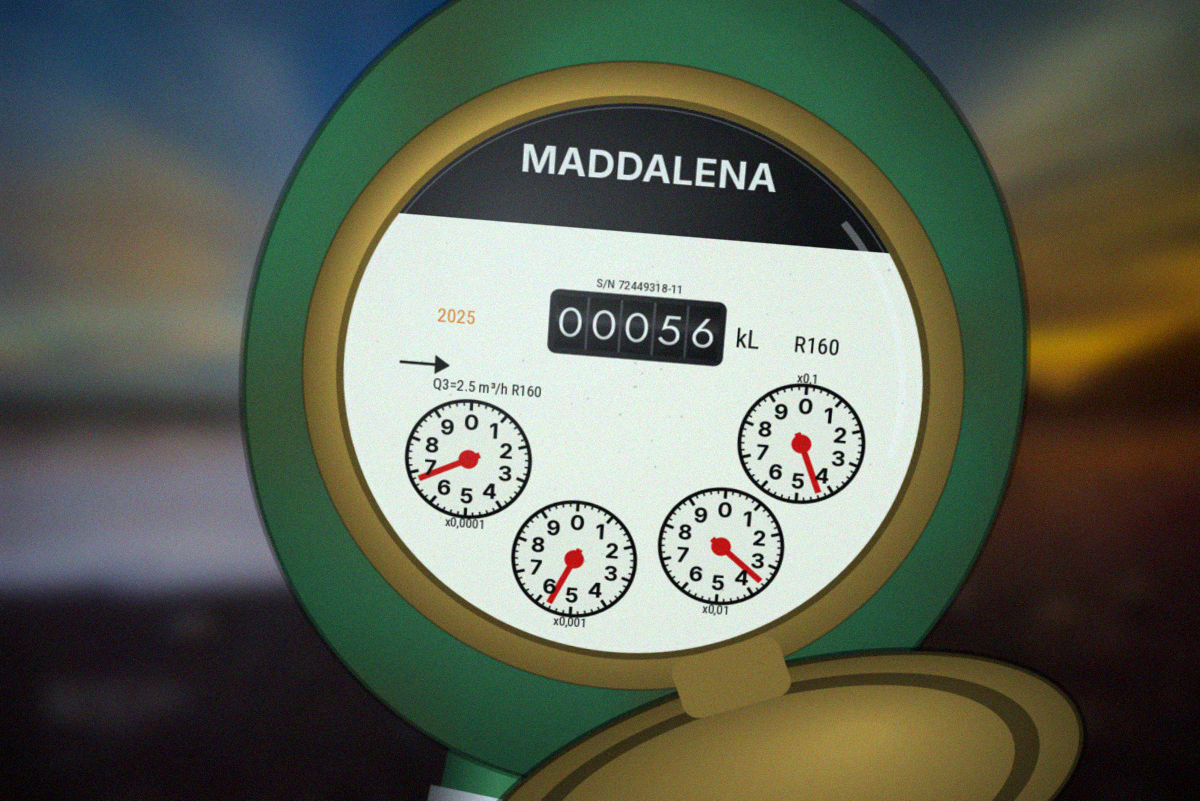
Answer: 56.4356 kL
